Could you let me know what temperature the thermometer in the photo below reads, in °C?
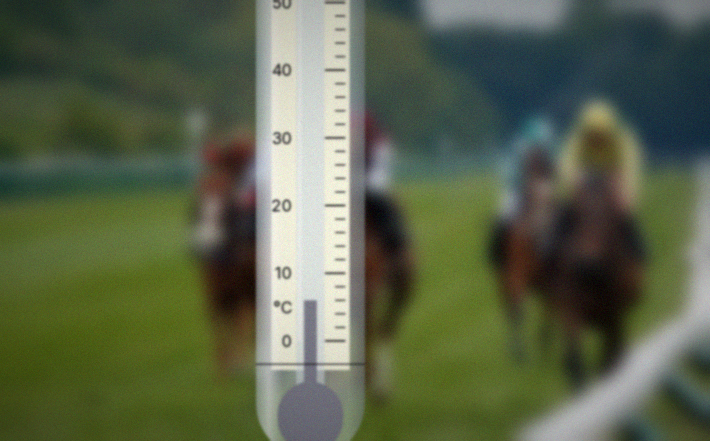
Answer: 6 °C
